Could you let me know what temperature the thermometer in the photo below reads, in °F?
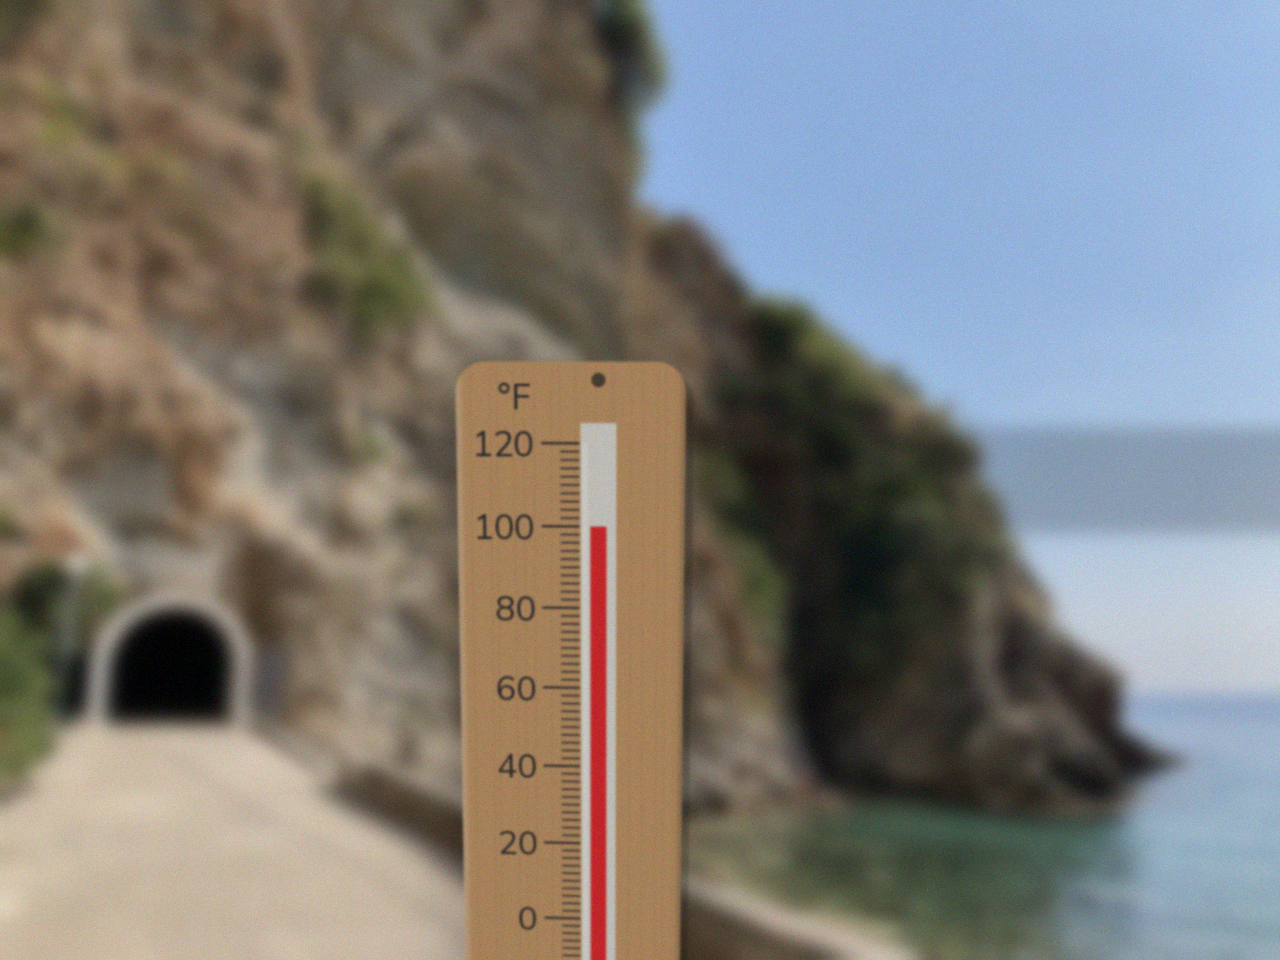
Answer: 100 °F
